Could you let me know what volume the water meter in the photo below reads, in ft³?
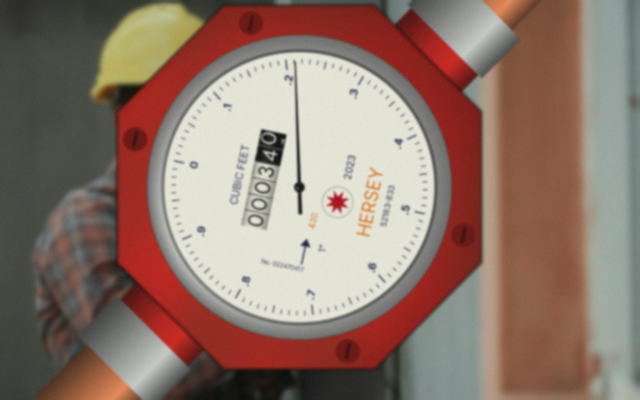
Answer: 340.21 ft³
